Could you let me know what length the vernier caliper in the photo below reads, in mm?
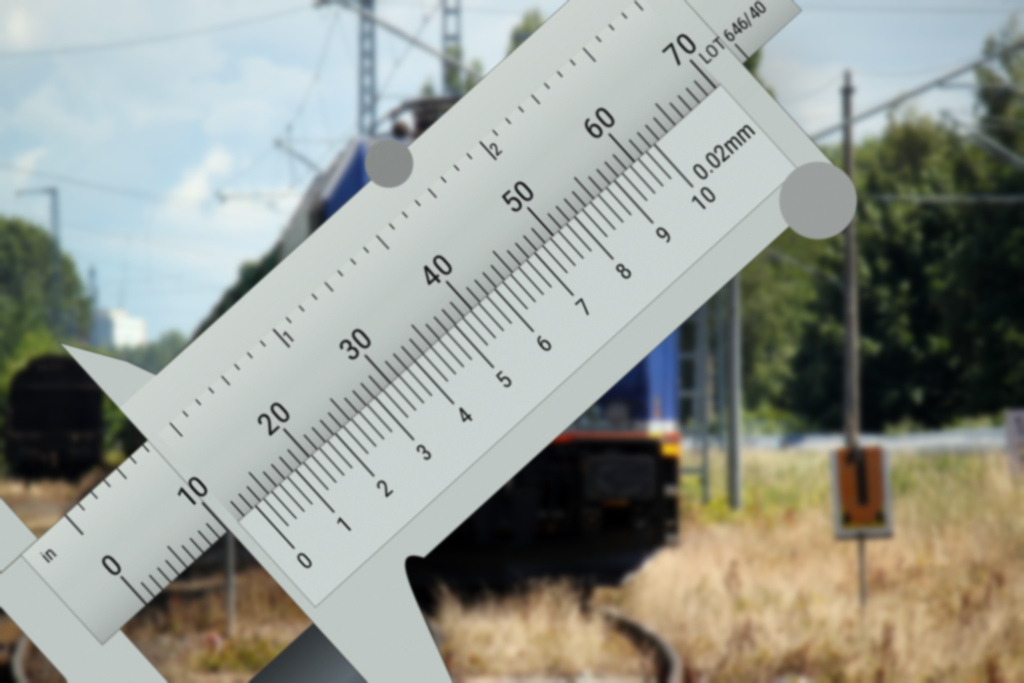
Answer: 13.4 mm
